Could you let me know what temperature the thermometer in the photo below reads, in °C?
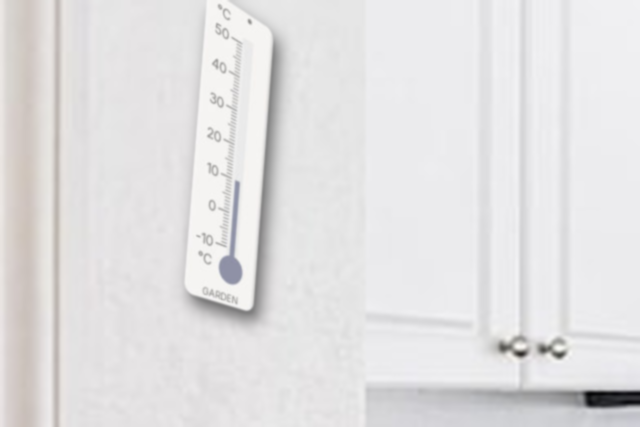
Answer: 10 °C
